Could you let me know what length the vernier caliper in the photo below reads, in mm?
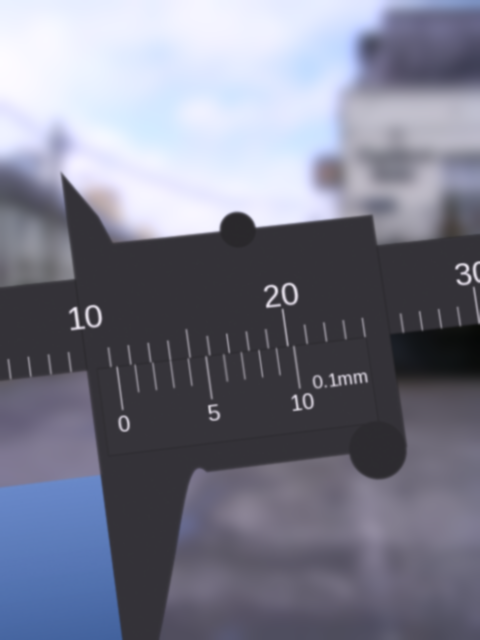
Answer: 11.3 mm
